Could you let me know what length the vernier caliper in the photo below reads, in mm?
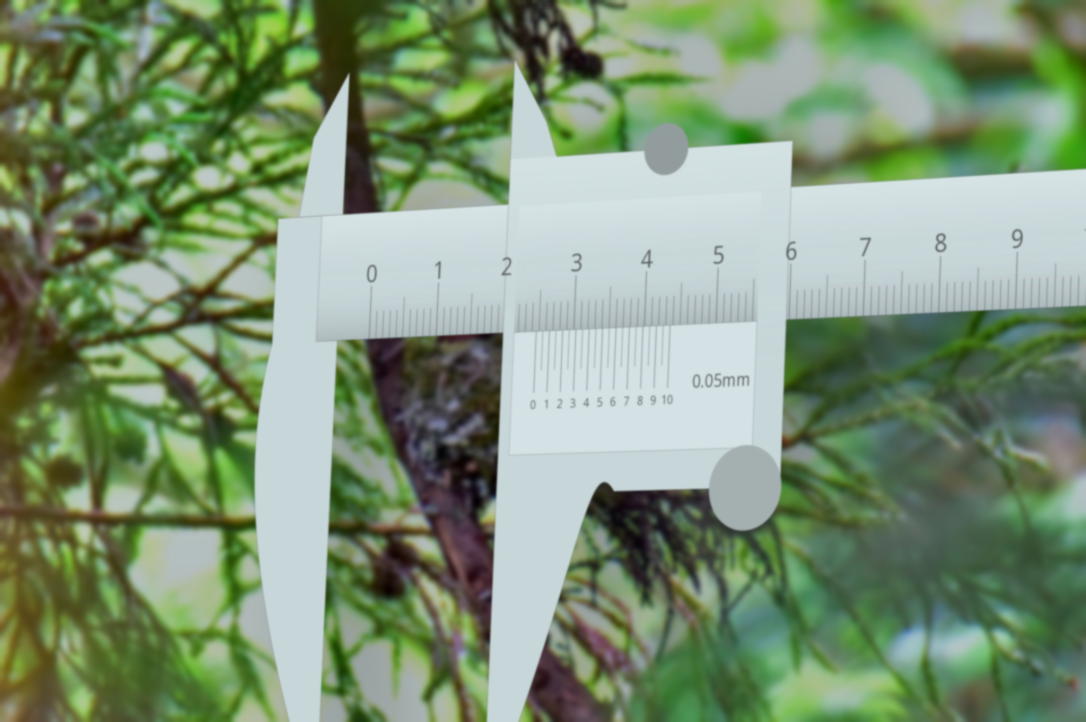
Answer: 24.6 mm
